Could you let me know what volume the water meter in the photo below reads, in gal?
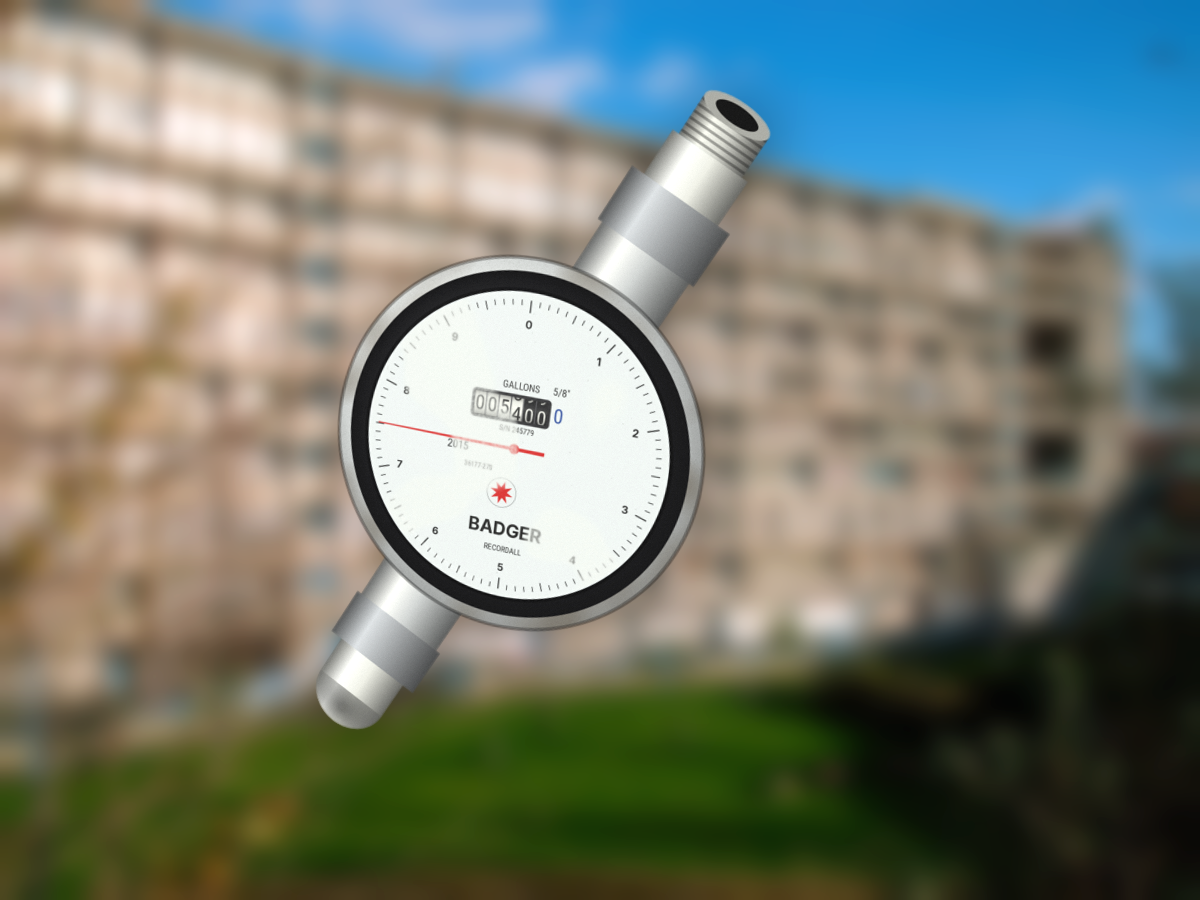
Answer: 53997.5 gal
